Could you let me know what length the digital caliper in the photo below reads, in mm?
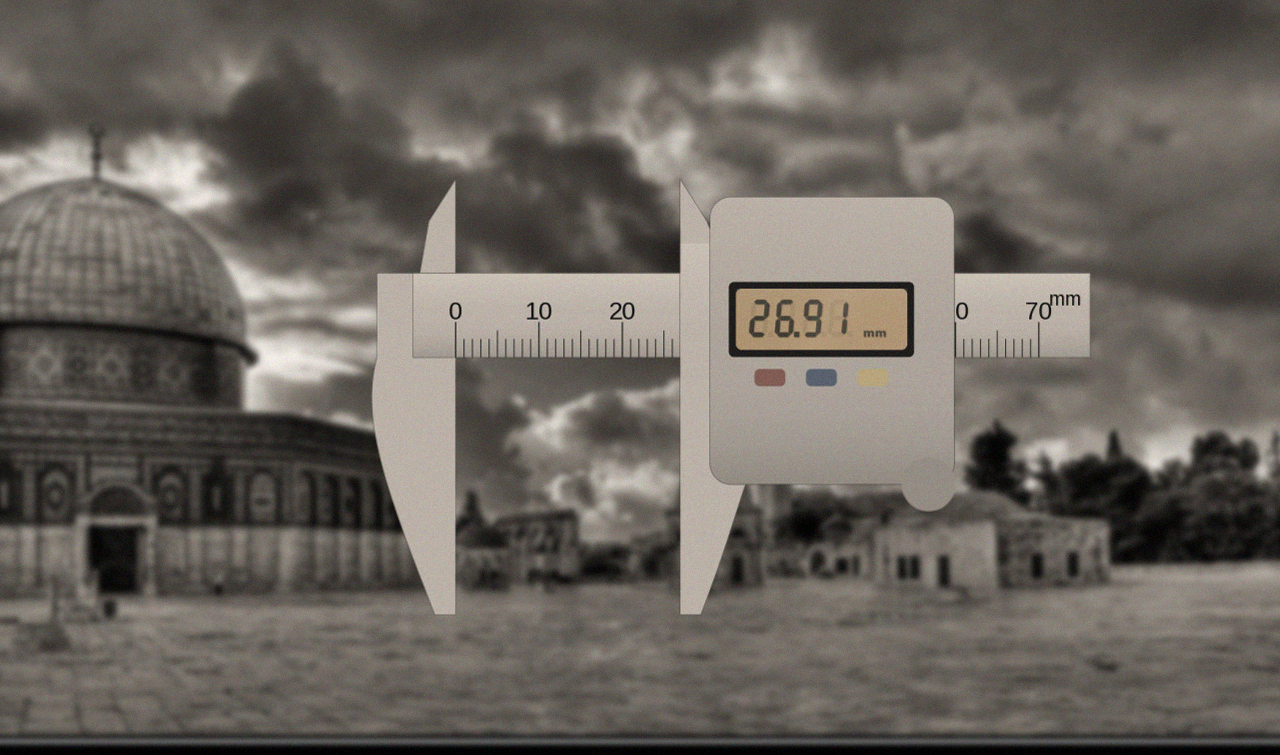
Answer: 26.91 mm
